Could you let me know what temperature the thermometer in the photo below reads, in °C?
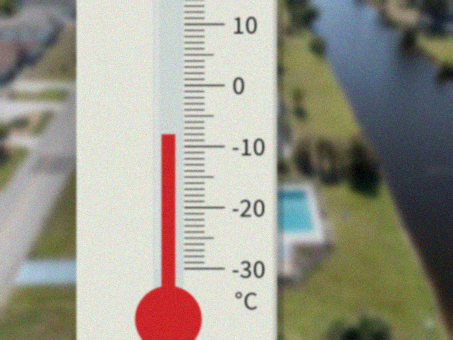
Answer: -8 °C
